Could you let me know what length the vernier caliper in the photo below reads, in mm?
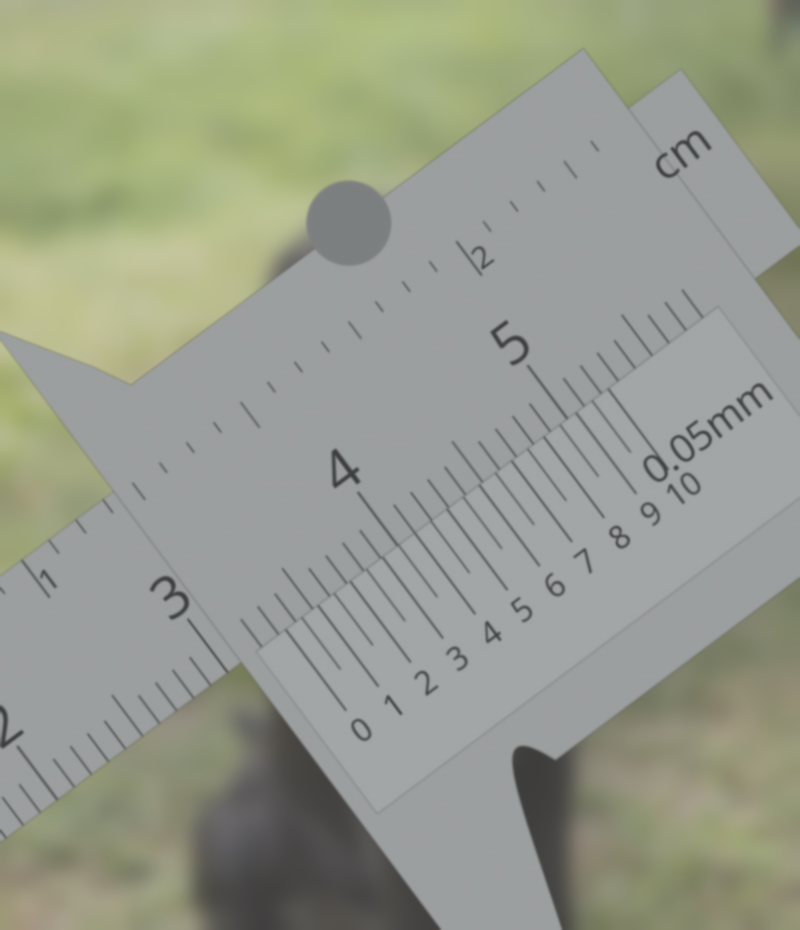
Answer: 33.4 mm
